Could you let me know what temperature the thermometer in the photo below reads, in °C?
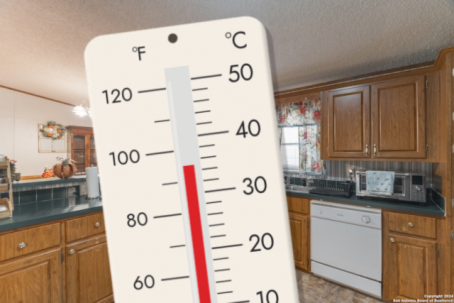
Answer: 35 °C
